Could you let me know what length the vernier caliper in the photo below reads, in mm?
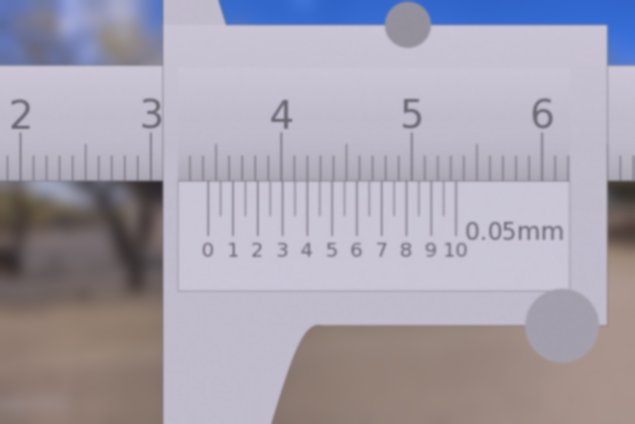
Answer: 34.4 mm
